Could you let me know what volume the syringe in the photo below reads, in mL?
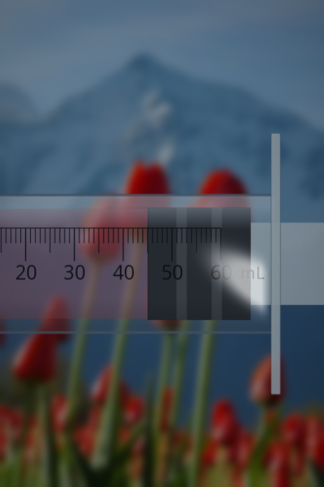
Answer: 45 mL
